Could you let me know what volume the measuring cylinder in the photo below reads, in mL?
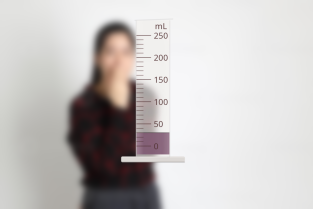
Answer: 30 mL
